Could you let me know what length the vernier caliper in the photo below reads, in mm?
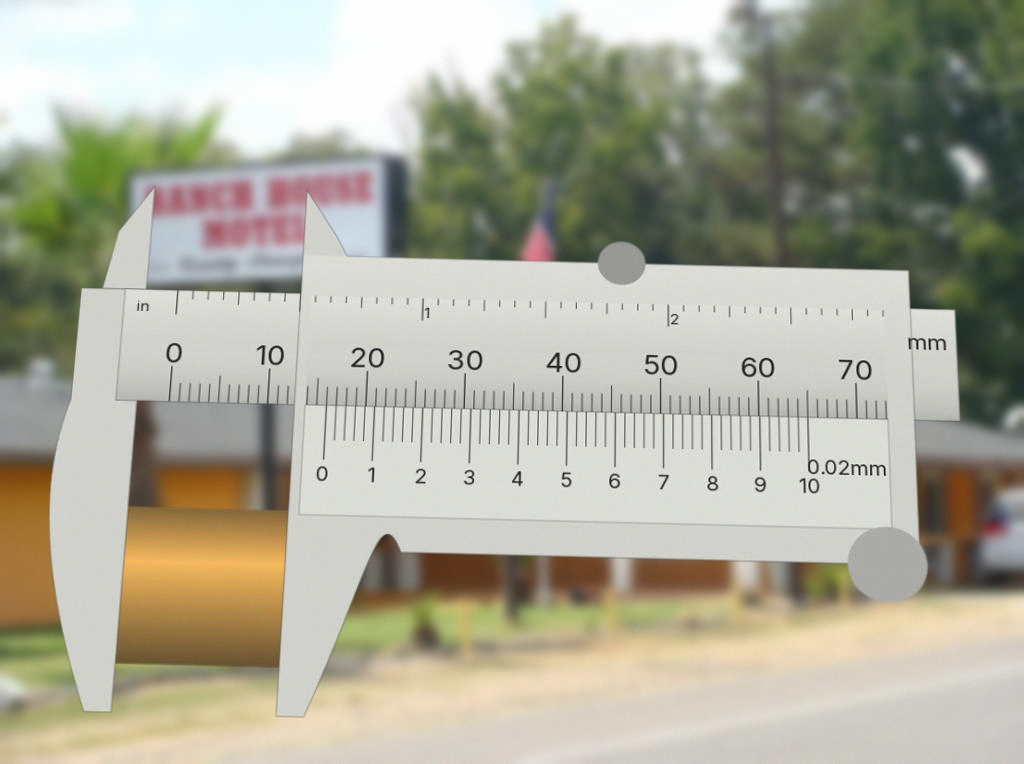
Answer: 16.0 mm
